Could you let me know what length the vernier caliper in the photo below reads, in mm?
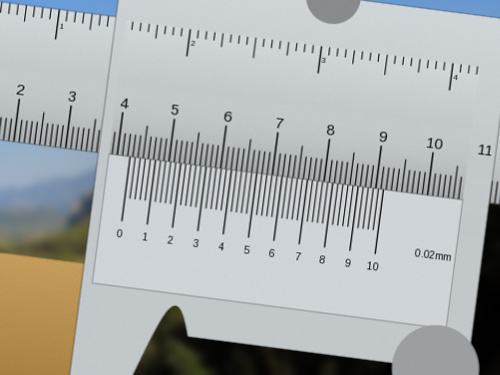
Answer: 42.5 mm
